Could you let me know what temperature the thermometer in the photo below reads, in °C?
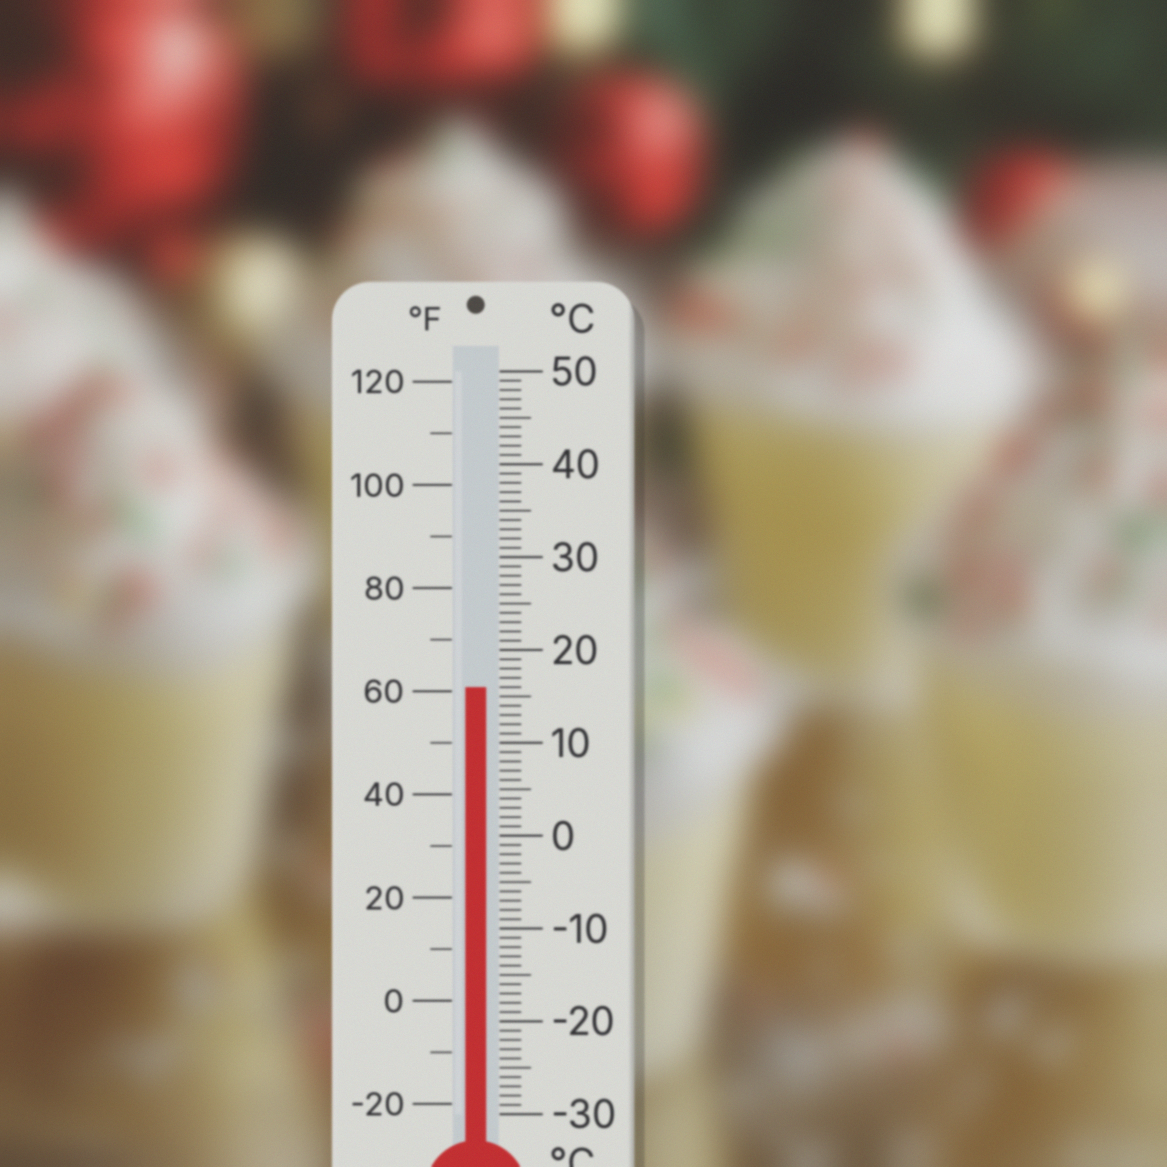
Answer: 16 °C
